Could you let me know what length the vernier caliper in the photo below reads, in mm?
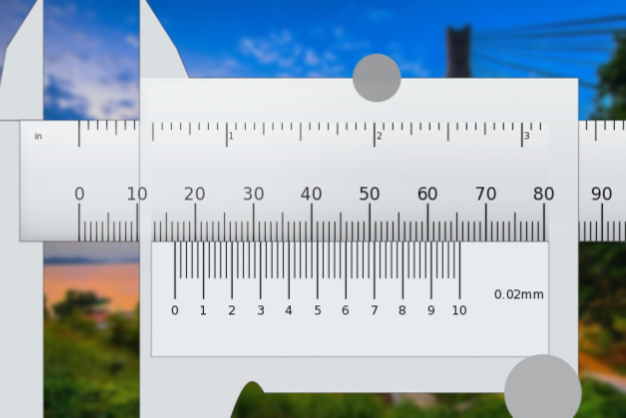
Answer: 16.5 mm
